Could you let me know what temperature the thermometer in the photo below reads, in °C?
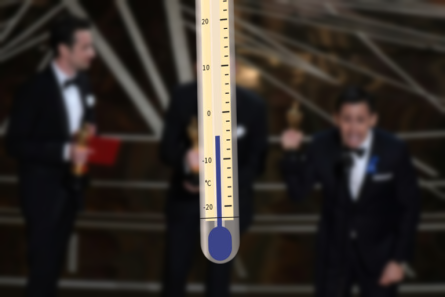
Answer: -5 °C
